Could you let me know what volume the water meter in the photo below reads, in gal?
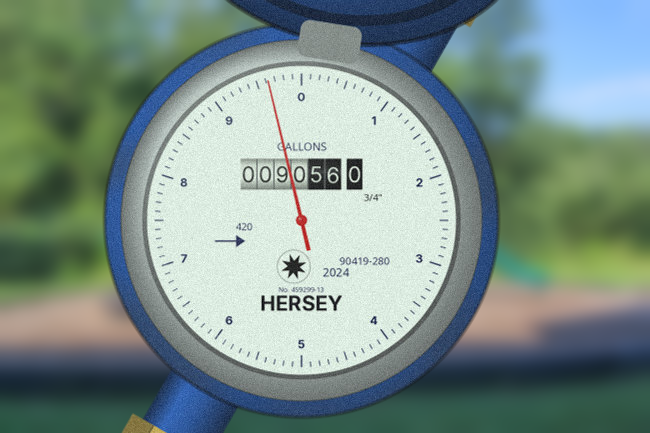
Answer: 90559.6 gal
